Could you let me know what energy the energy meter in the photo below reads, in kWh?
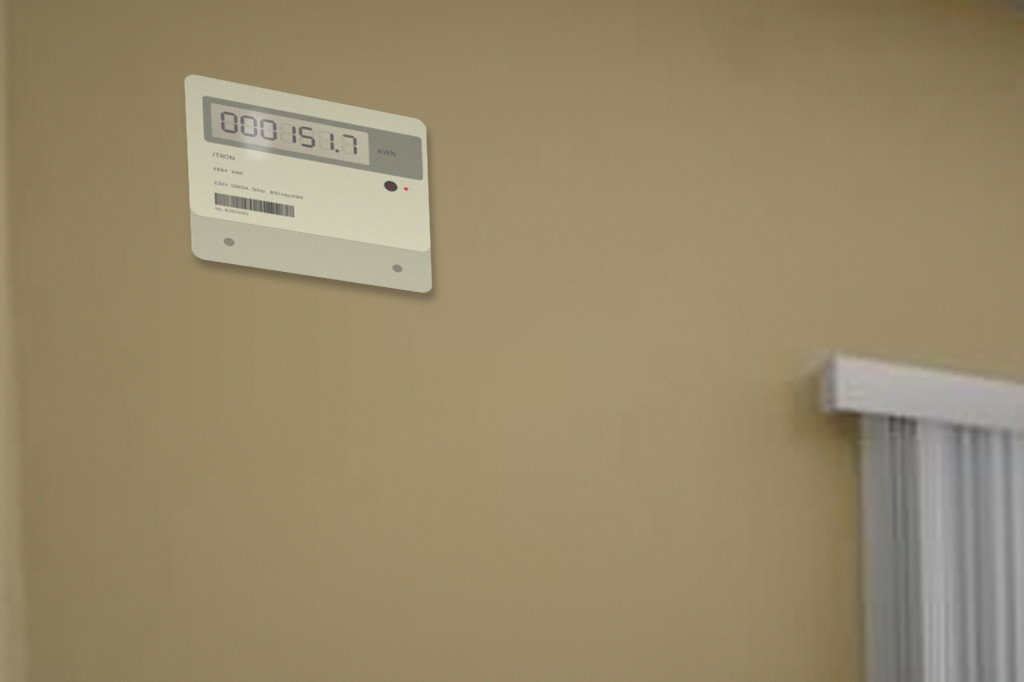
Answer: 151.7 kWh
